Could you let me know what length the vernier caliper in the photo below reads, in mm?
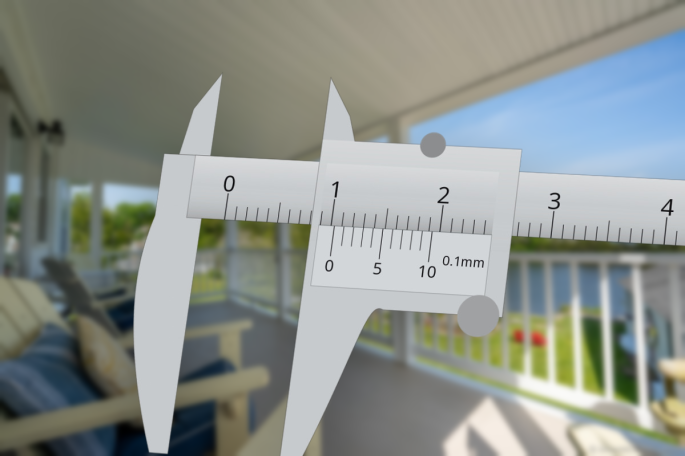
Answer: 10.3 mm
